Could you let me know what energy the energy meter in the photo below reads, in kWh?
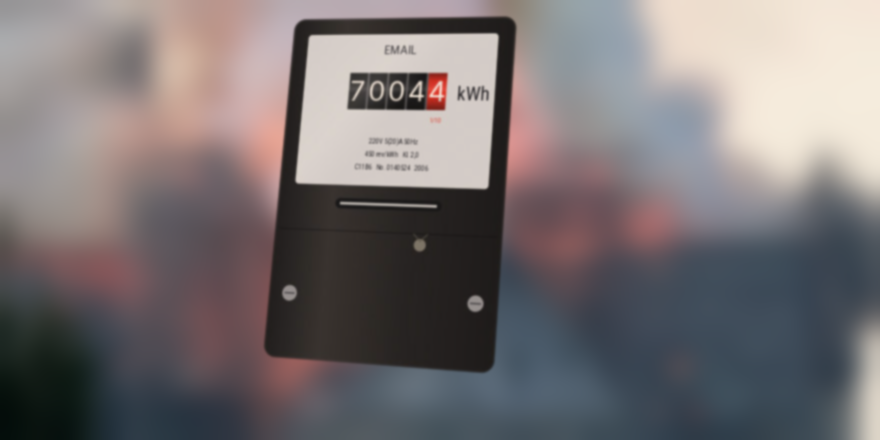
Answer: 7004.4 kWh
